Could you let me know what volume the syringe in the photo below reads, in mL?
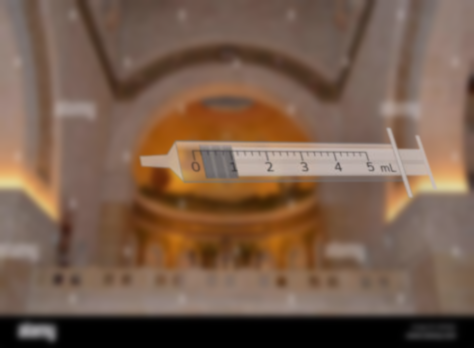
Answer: 0.2 mL
